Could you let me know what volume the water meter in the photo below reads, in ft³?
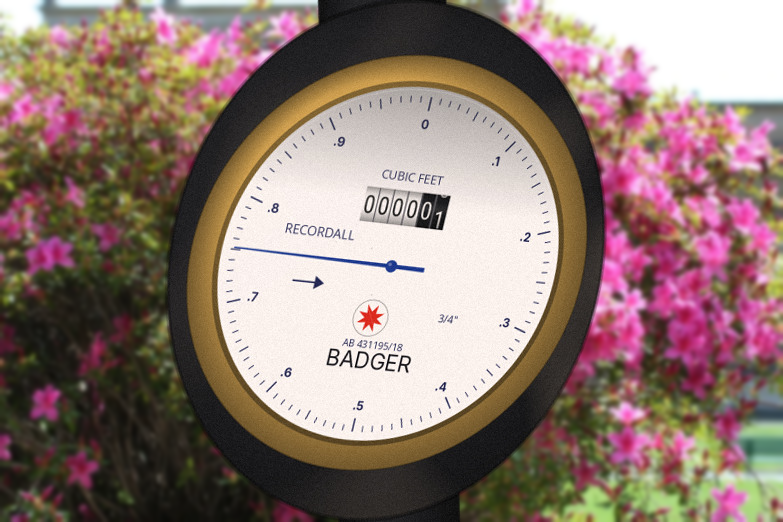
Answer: 0.75 ft³
